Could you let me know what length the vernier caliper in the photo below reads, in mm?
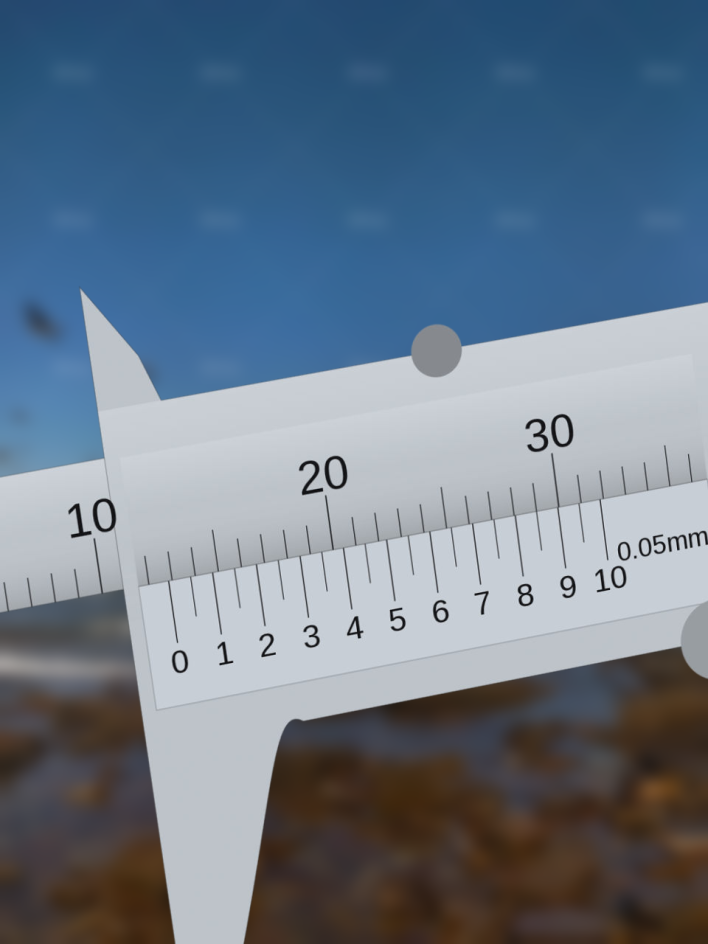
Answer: 12.85 mm
